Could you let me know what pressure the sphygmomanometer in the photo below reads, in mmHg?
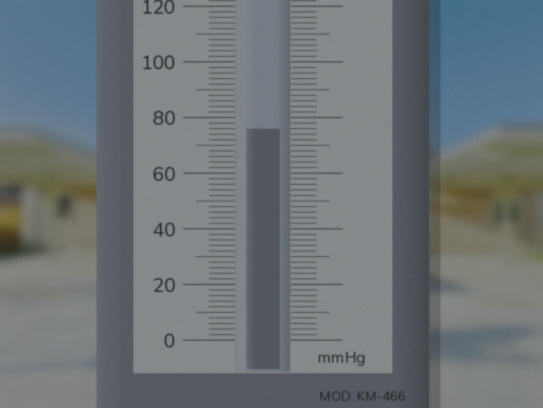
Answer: 76 mmHg
